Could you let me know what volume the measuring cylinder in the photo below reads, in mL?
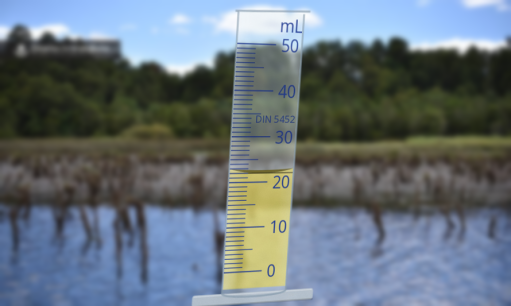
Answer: 22 mL
